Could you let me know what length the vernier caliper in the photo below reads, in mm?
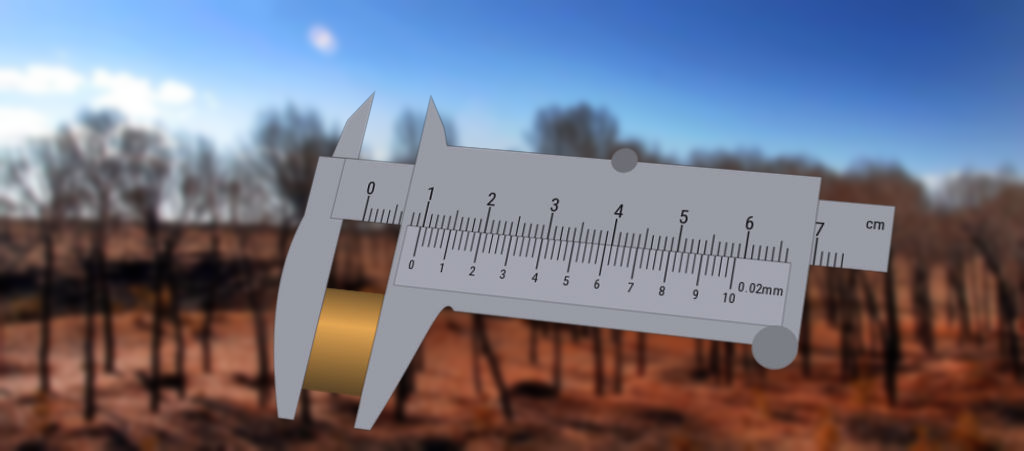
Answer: 9.6 mm
